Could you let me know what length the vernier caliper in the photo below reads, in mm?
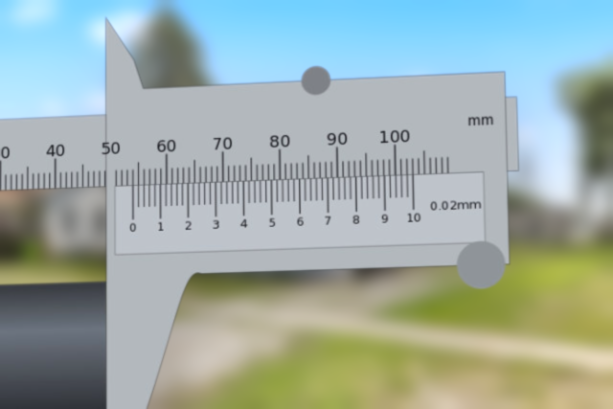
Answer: 54.0 mm
